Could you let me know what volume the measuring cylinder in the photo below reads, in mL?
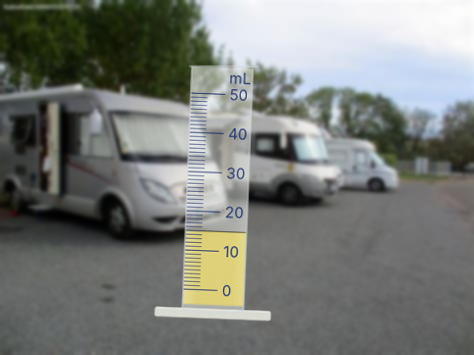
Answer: 15 mL
